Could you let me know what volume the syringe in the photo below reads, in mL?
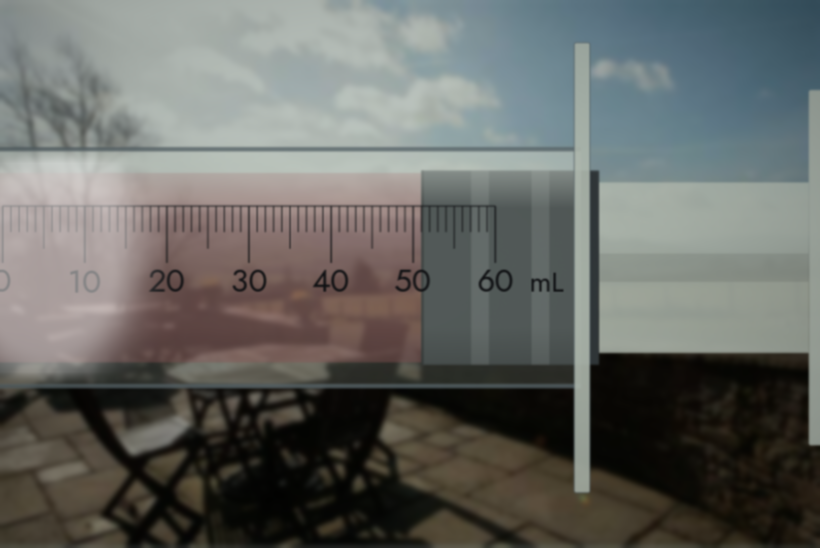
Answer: 51 mL
